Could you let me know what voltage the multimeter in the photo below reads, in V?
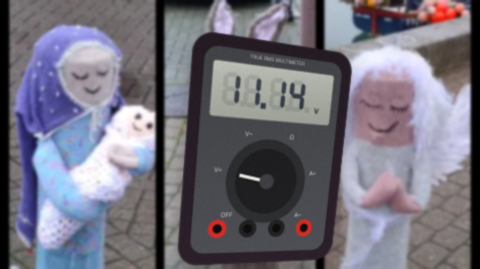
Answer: 11.14 V
